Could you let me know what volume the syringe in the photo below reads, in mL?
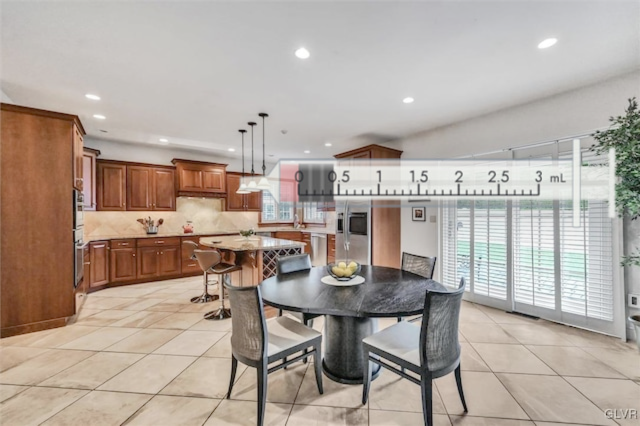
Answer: 0 mL
